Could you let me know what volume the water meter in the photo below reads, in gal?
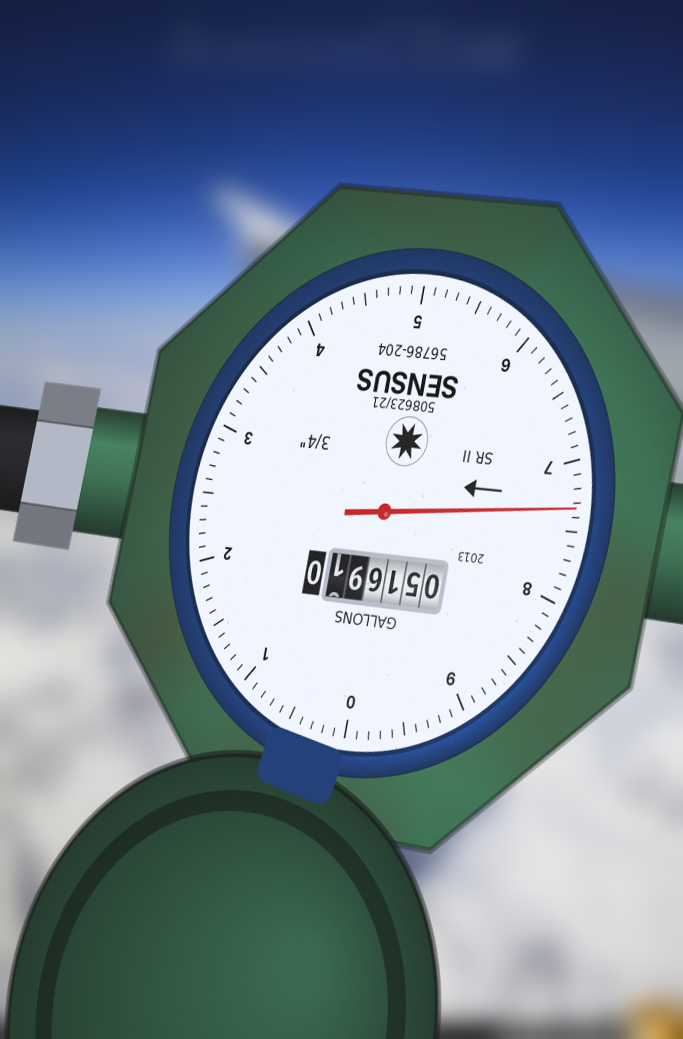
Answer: 516907.3 gal
